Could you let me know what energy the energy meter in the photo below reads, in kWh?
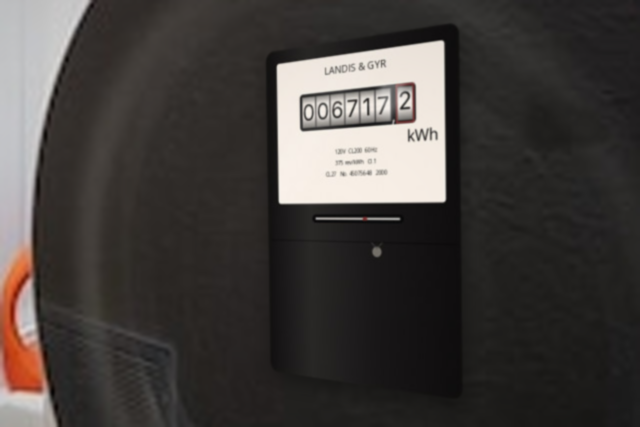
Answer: 6717.2 kWh
